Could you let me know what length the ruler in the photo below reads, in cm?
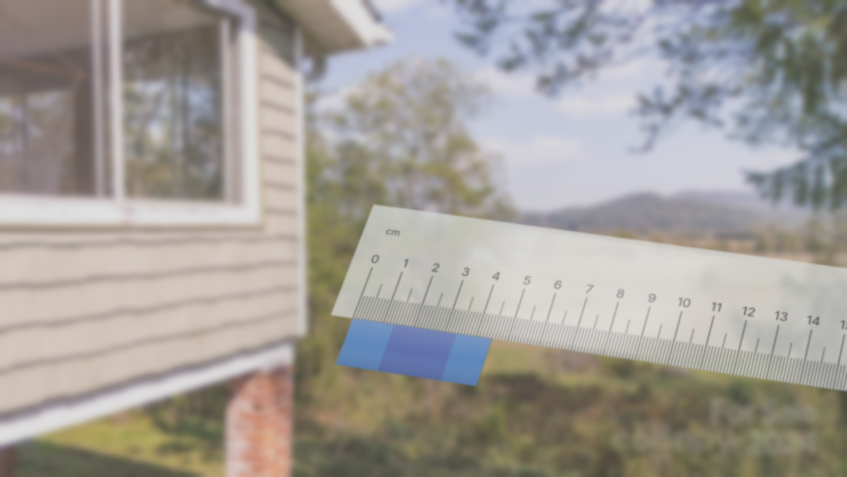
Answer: 4.5 cm
